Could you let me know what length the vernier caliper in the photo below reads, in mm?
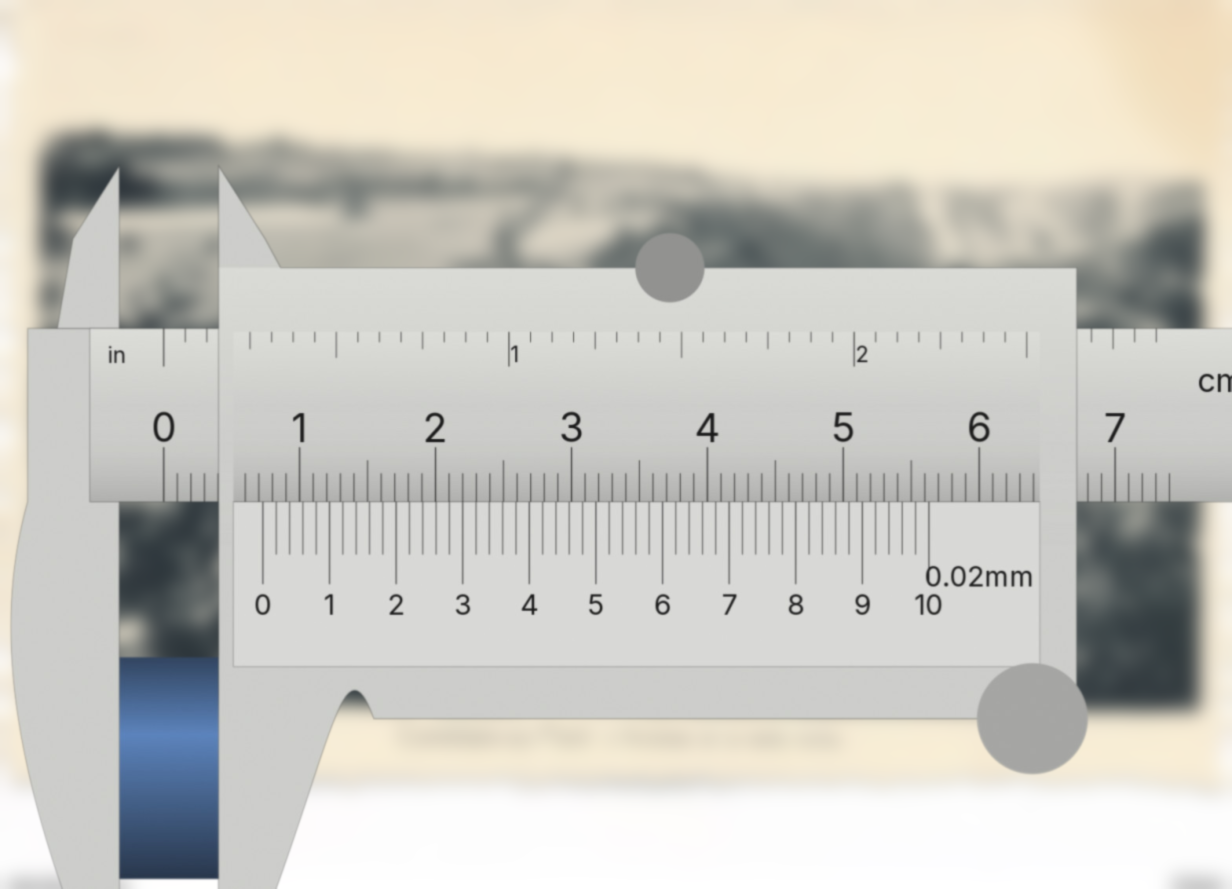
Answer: 7.3 mm
